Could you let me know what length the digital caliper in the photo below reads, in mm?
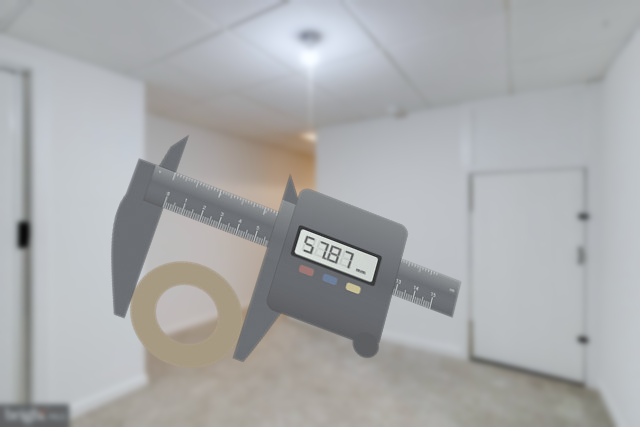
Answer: 57.87 mm
